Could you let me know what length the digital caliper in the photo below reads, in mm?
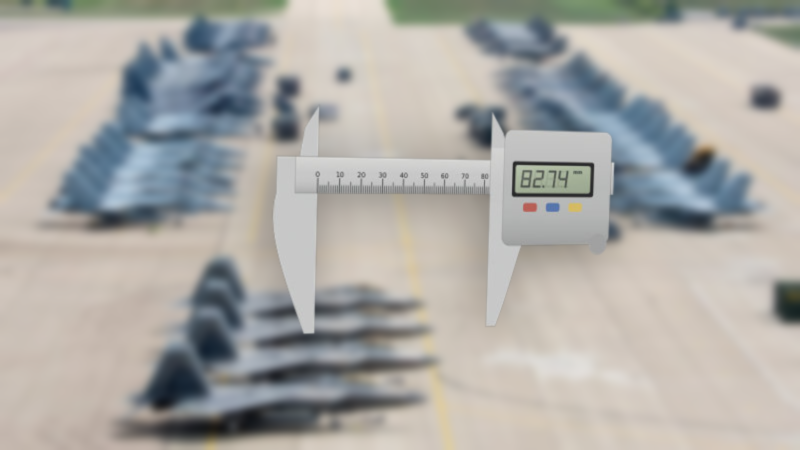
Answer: 82.74 mm
